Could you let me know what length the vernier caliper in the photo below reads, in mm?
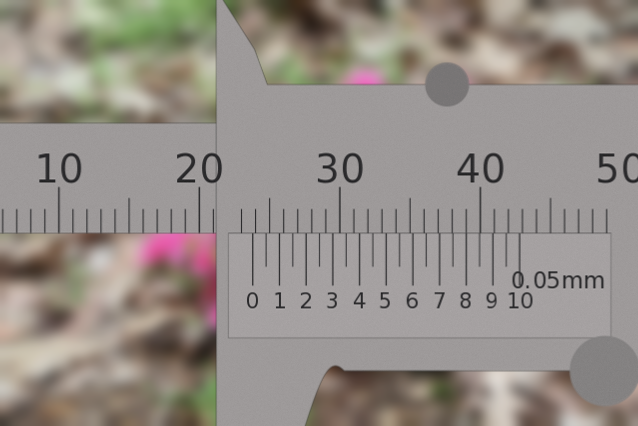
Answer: 23.8 mm
